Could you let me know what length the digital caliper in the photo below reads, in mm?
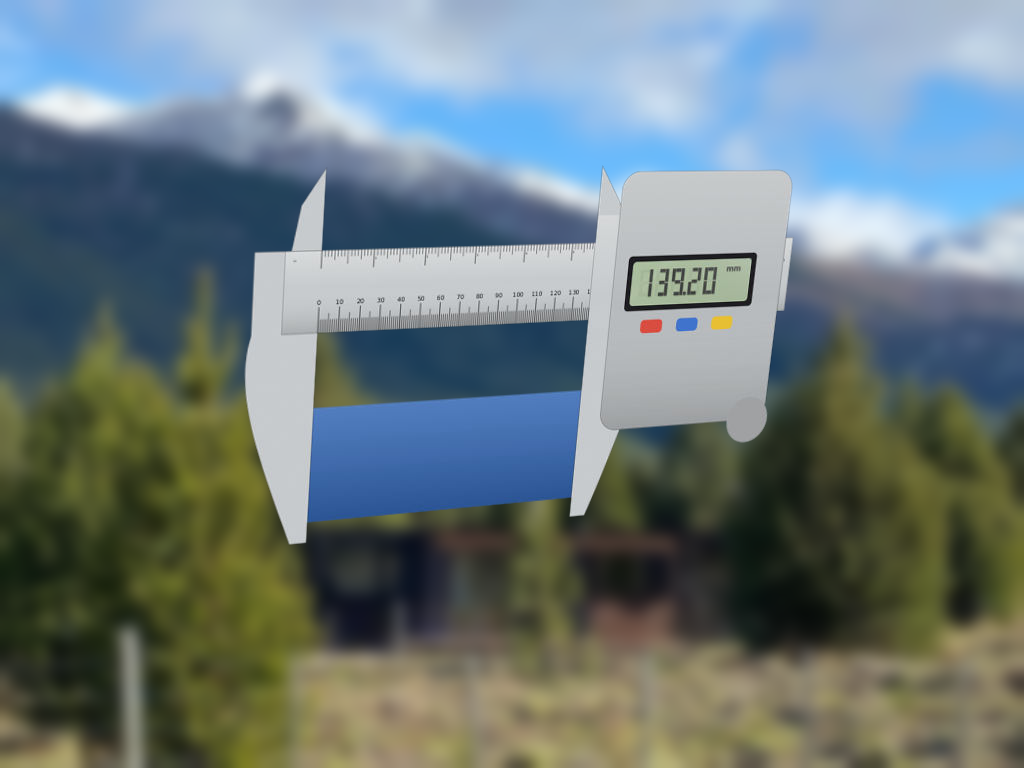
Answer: 139.20 mm
